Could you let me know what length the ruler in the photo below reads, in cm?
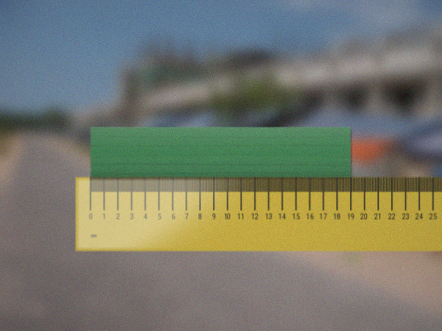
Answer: 19 cm
